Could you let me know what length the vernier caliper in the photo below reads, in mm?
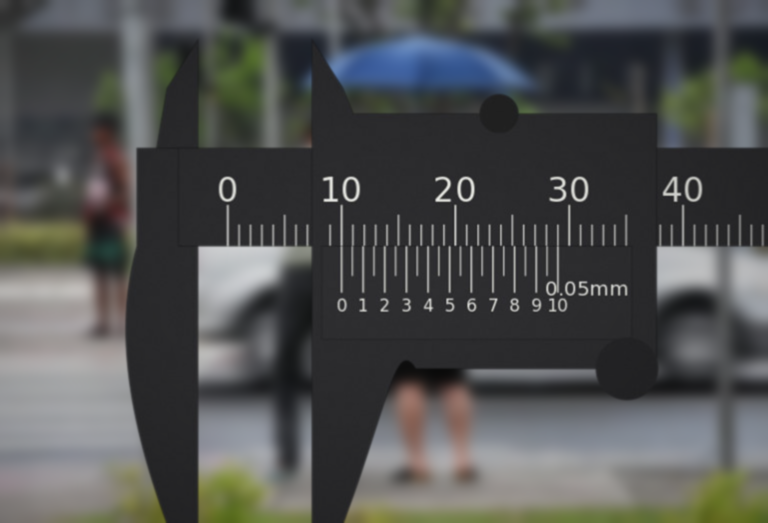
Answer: 10.0 mm
